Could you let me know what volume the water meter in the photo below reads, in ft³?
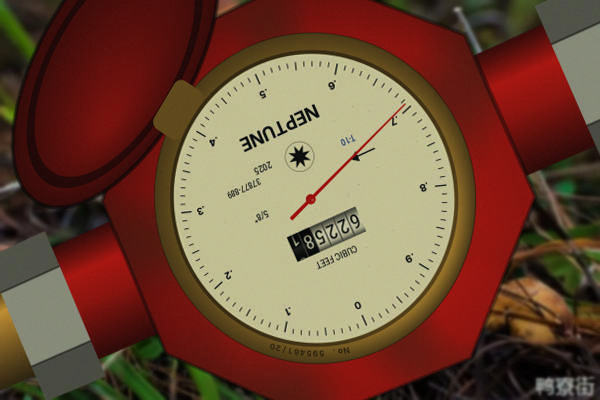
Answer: 622580.69 ft³
